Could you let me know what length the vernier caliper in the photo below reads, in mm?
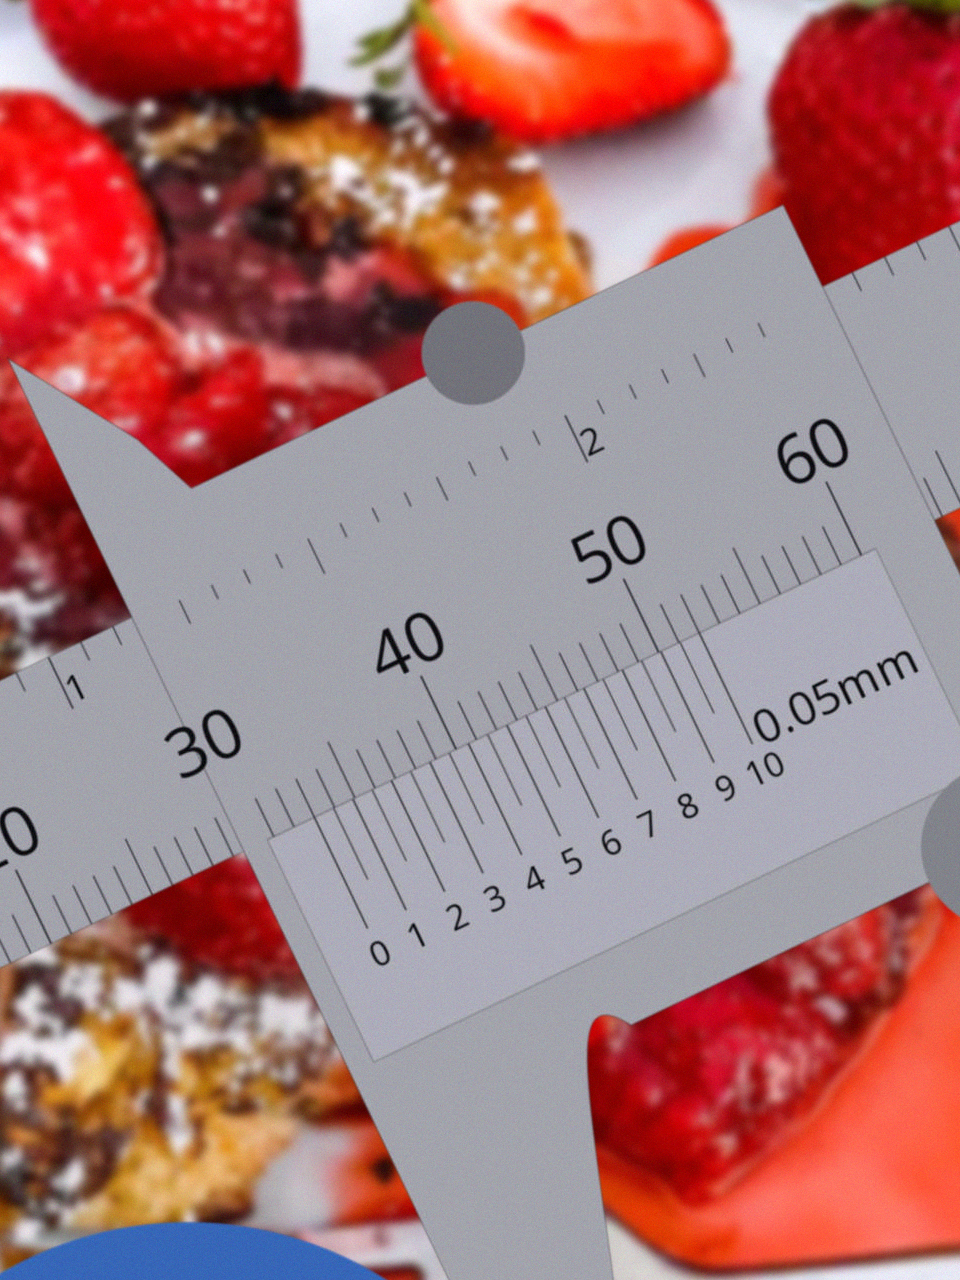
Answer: 33.0 mm
